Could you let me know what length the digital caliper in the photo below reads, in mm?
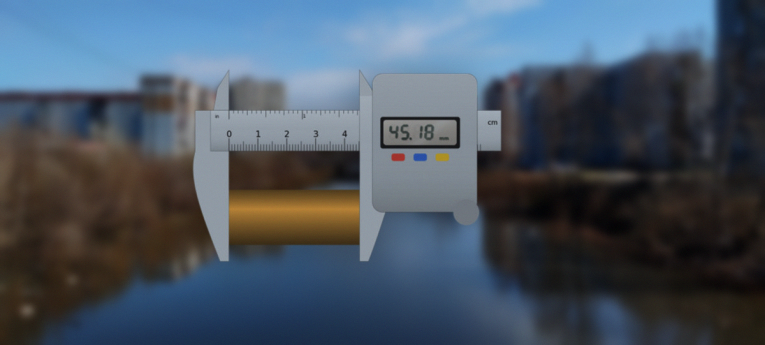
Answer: 45.18 mm
